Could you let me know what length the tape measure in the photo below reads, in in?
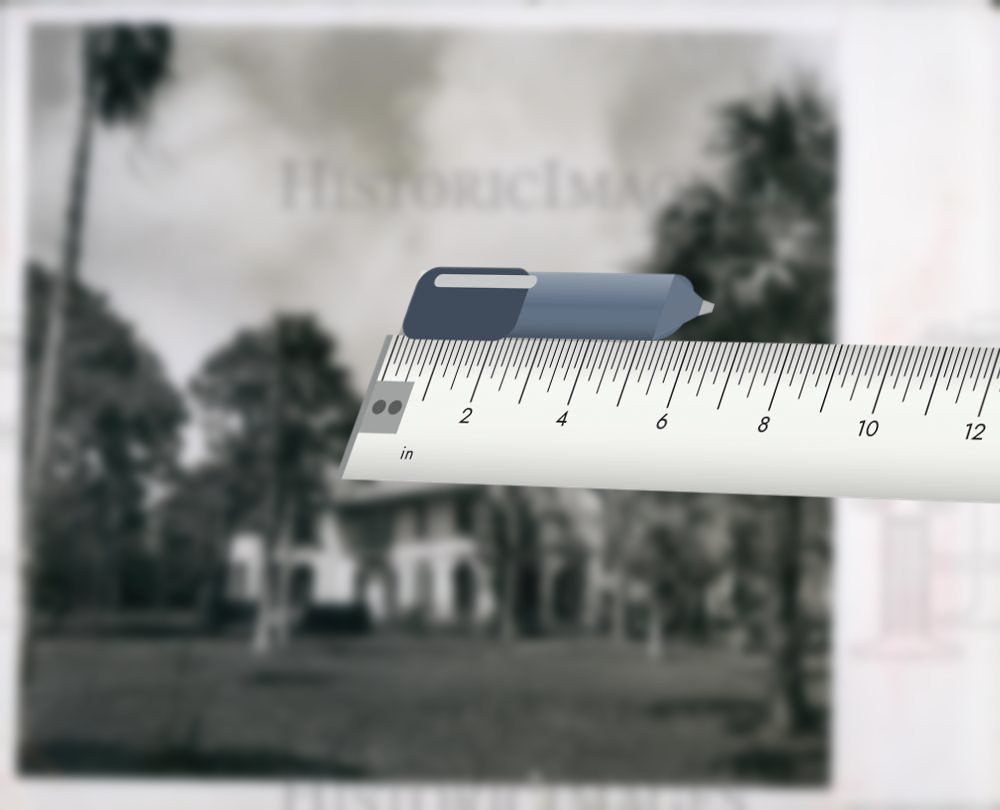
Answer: 6.25 in
